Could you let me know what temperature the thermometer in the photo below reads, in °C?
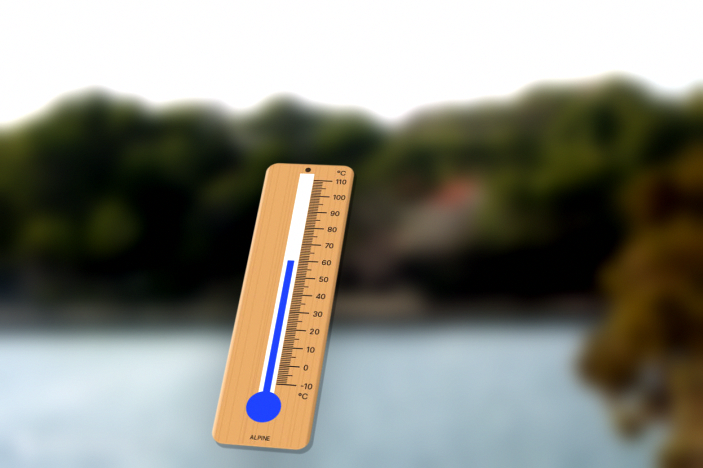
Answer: 60 °C
